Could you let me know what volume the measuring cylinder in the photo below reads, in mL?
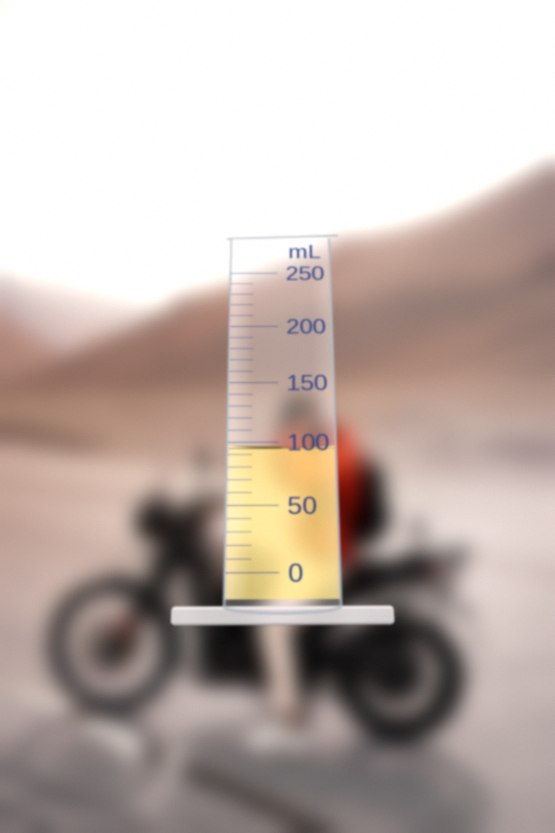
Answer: 95 mL
